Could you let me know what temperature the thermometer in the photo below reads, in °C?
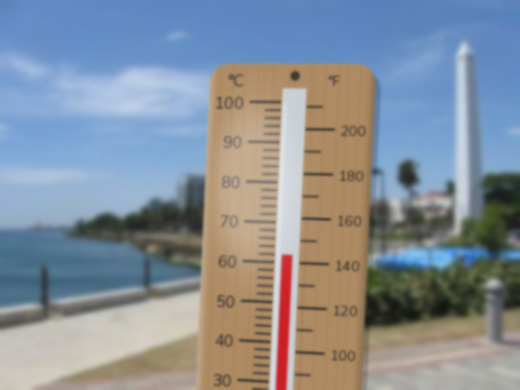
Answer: 62 °C
